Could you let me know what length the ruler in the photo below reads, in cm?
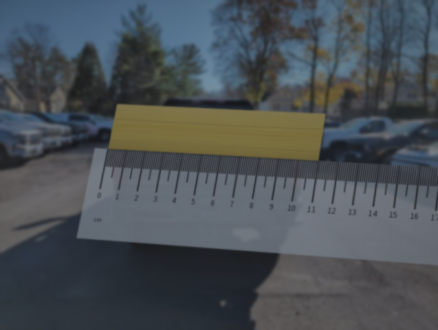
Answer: 11 cm
